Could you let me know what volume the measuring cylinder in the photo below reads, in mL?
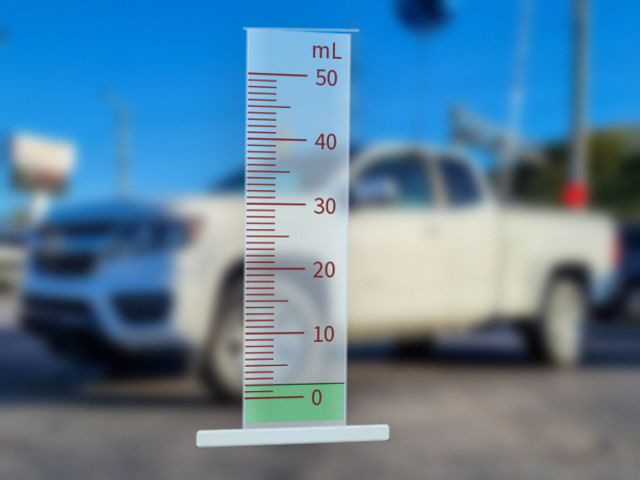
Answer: 2 mL
